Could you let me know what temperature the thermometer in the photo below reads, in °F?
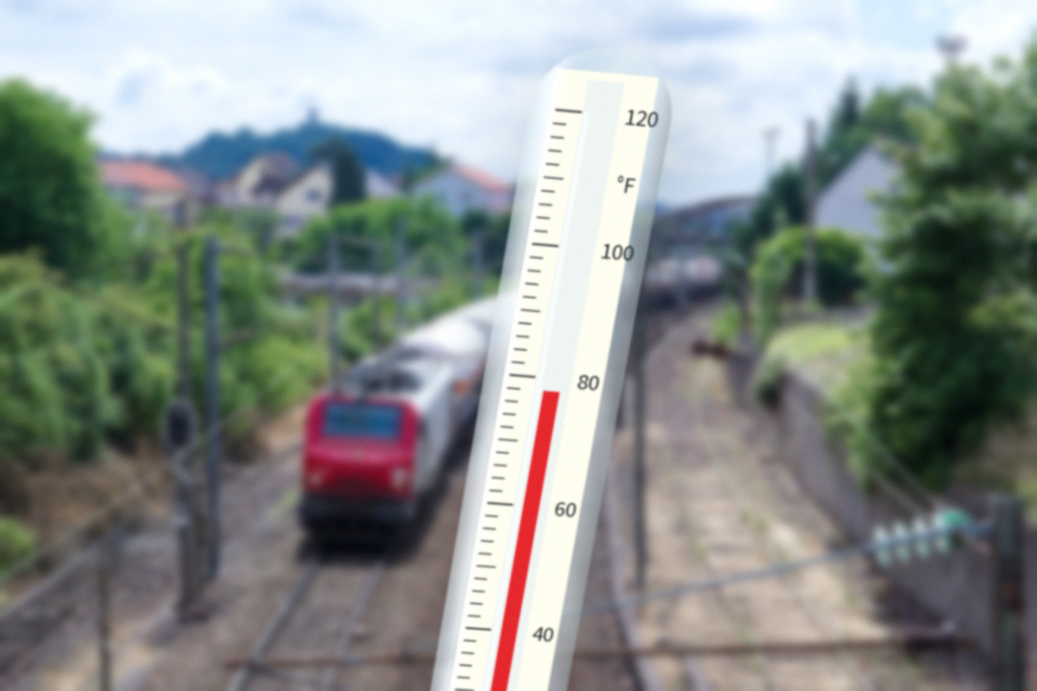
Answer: 78 °F
